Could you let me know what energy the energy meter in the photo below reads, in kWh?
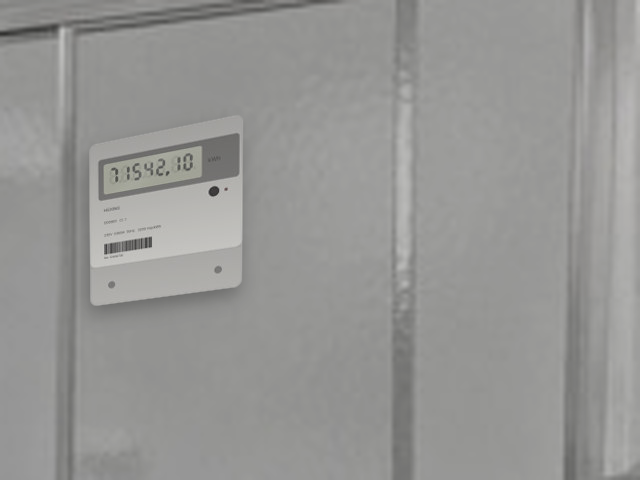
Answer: 71542.10 kWh
